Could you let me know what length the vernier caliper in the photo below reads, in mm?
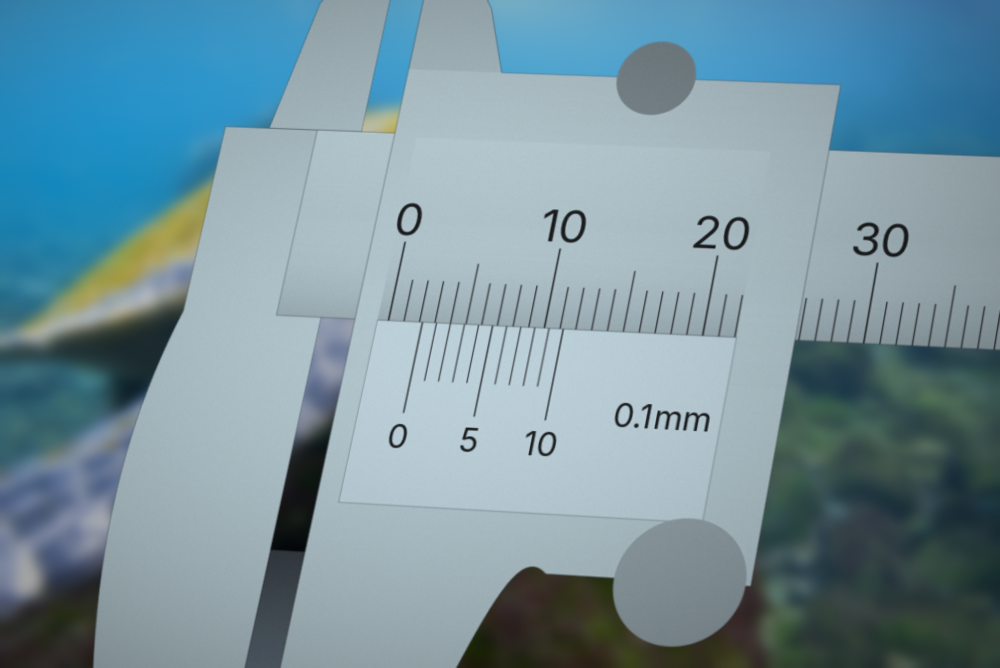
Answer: 2.2 mm
